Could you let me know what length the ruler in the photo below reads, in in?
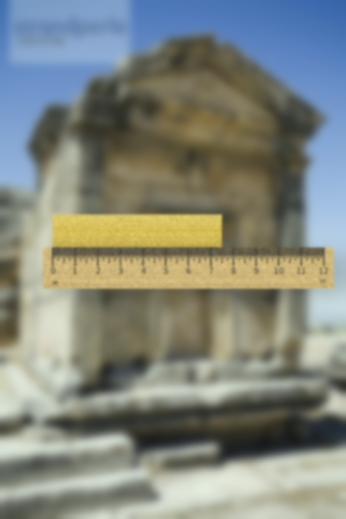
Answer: 7.5 in
